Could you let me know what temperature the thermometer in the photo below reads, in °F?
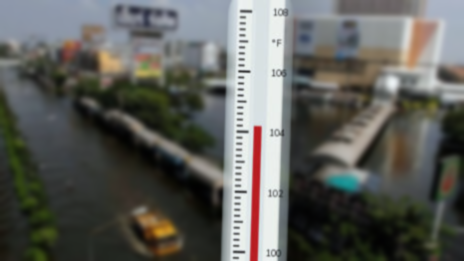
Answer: 104.2 °F
